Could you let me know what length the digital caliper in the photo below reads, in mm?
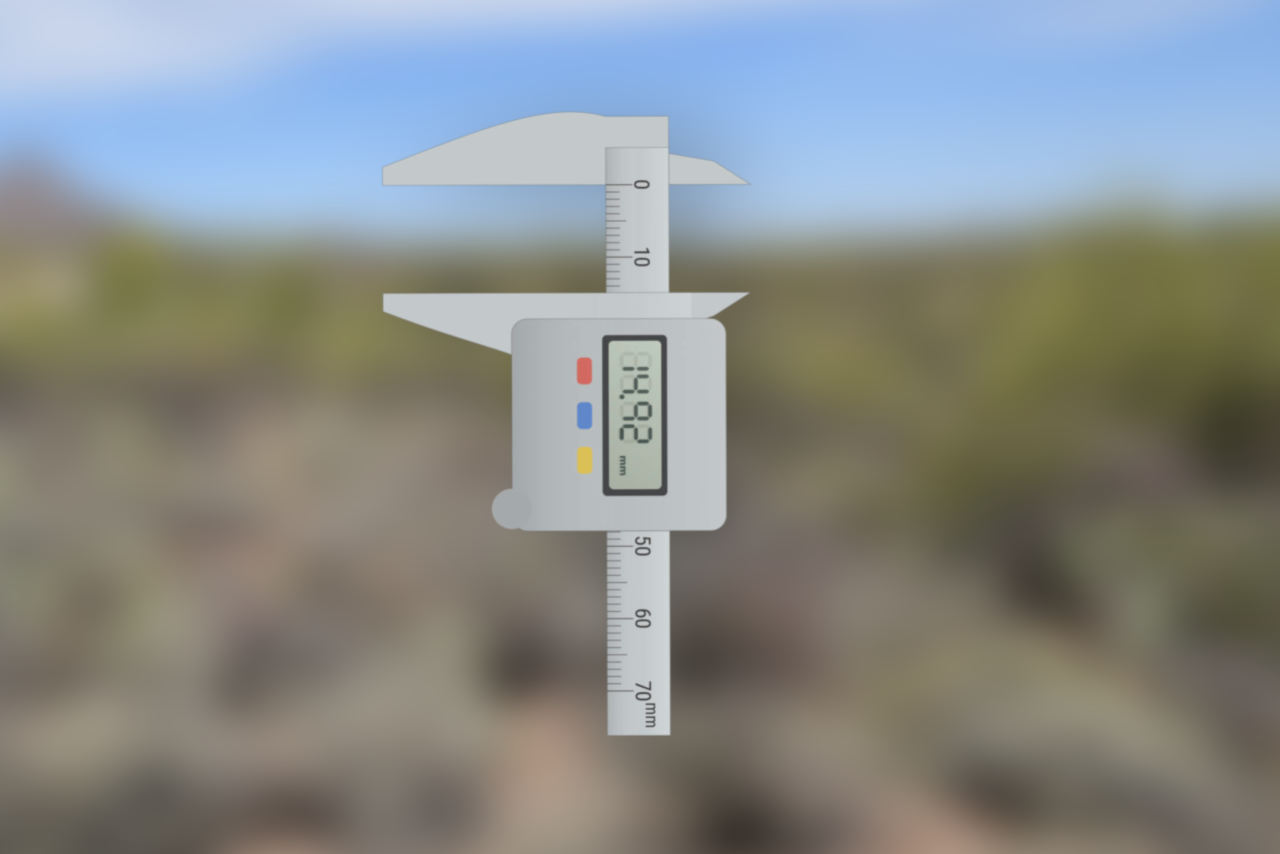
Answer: 14.92 mm
